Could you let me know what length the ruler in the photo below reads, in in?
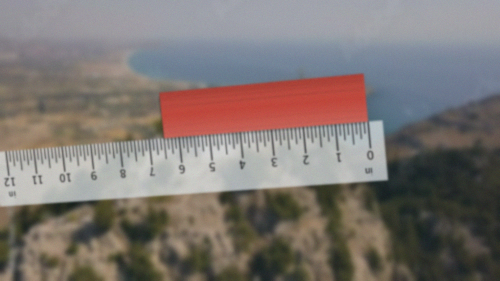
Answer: 6.5 in
